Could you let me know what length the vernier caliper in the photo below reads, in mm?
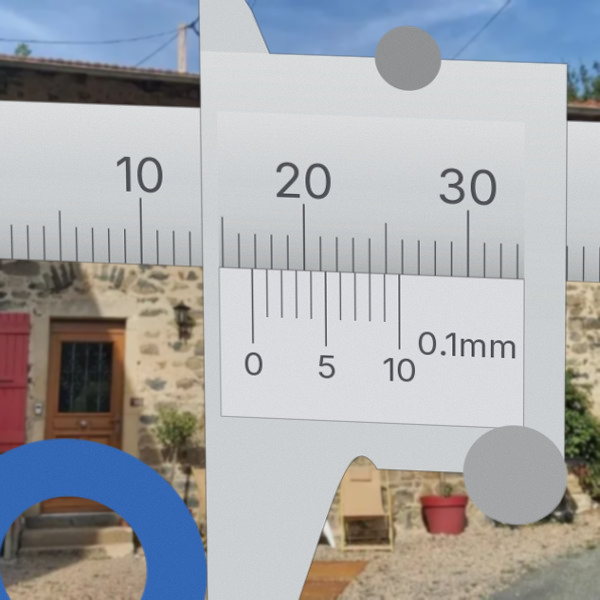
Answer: 16.8 mm
